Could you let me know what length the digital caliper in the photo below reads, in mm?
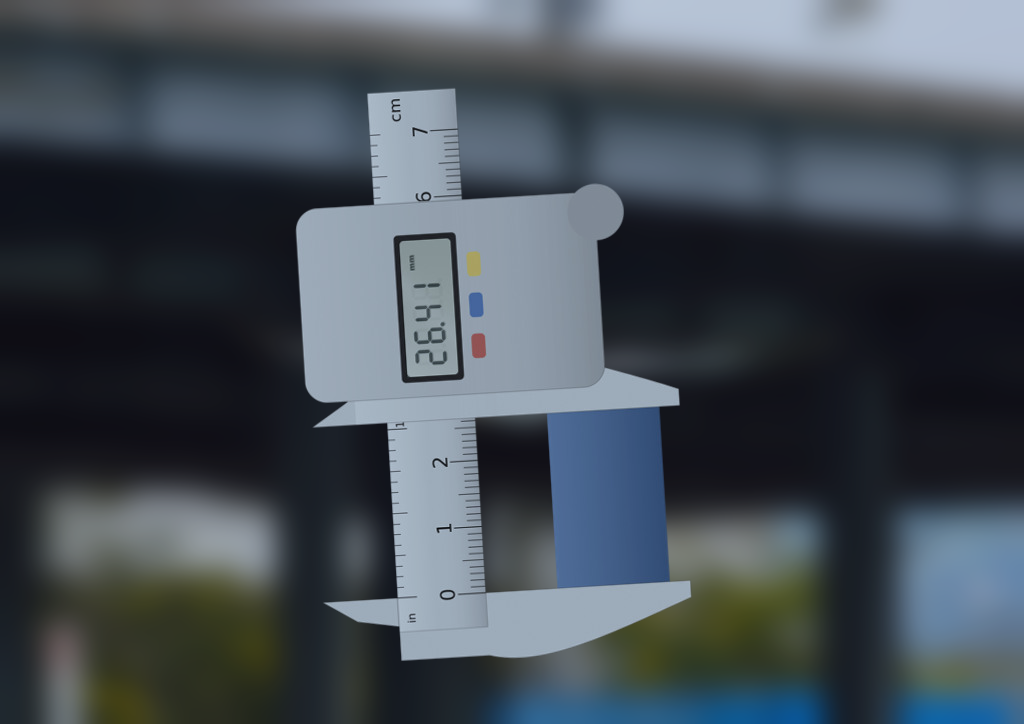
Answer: 26.41 mm
